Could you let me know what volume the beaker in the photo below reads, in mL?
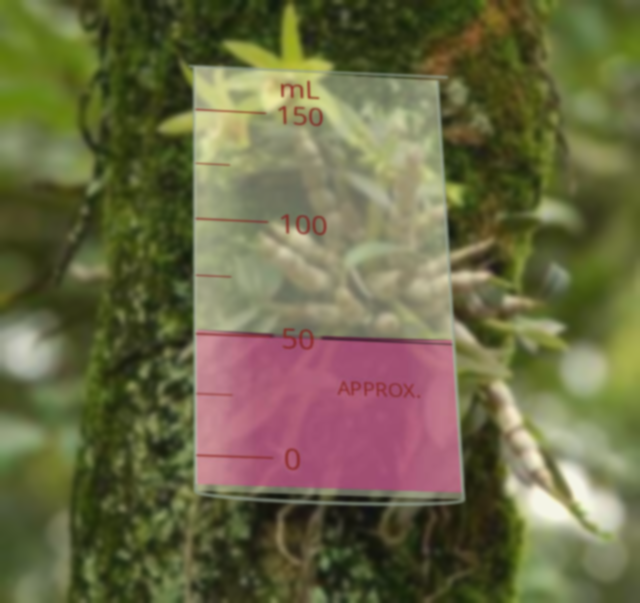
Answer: 50 mL
